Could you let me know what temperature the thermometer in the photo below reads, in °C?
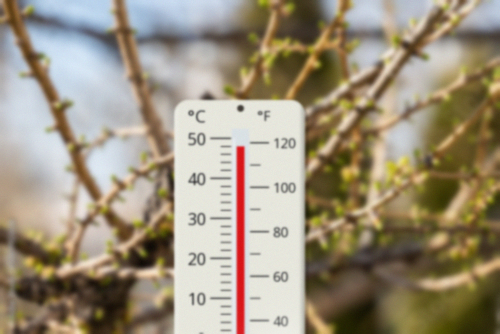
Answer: 48 °C
